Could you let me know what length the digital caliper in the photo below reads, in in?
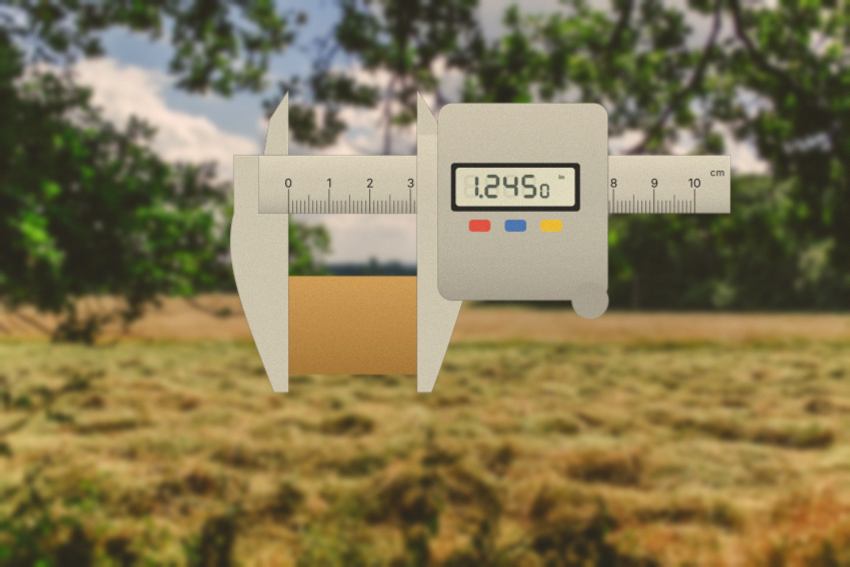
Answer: 1.2450 in
